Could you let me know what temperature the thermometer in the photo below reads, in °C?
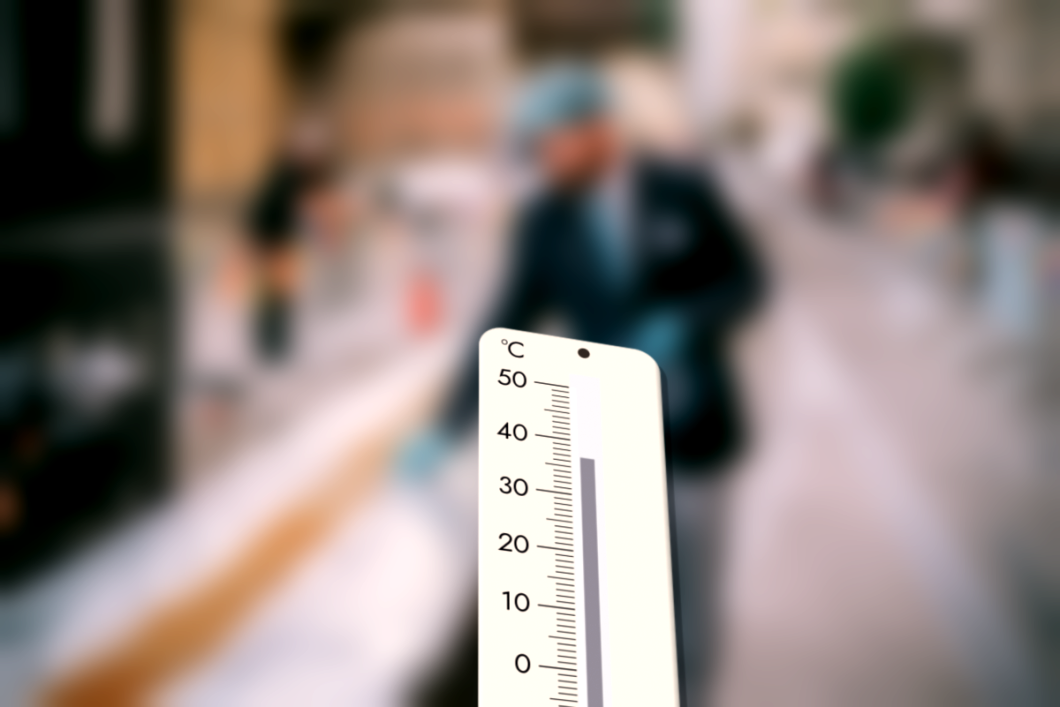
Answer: 37 °C
